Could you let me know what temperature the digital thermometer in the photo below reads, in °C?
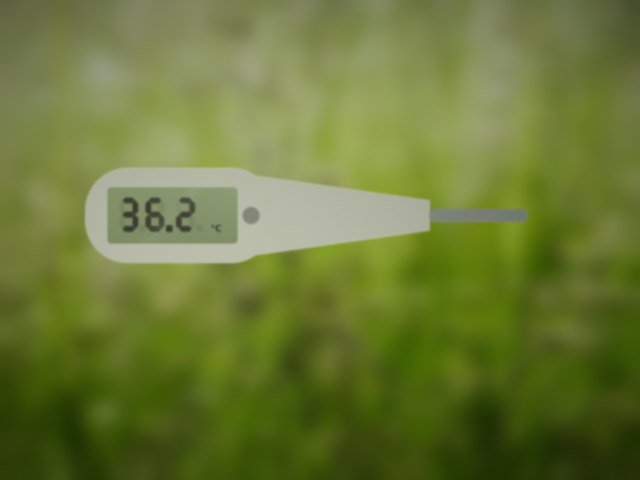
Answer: 36.2 °C
